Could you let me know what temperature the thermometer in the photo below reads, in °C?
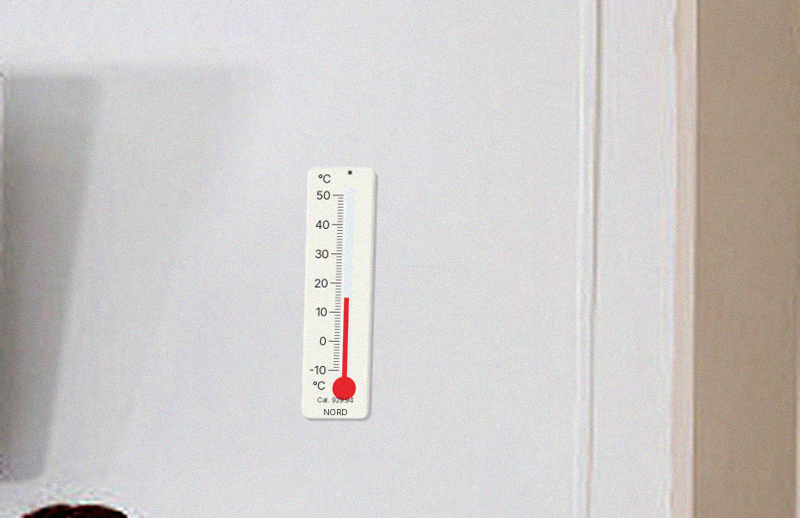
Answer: 15 °C
